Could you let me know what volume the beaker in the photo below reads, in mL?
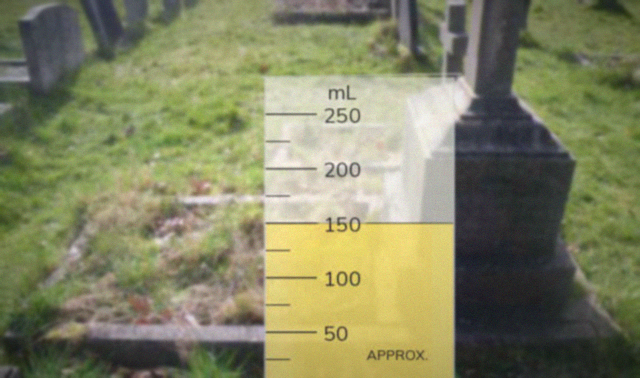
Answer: 150 mL
